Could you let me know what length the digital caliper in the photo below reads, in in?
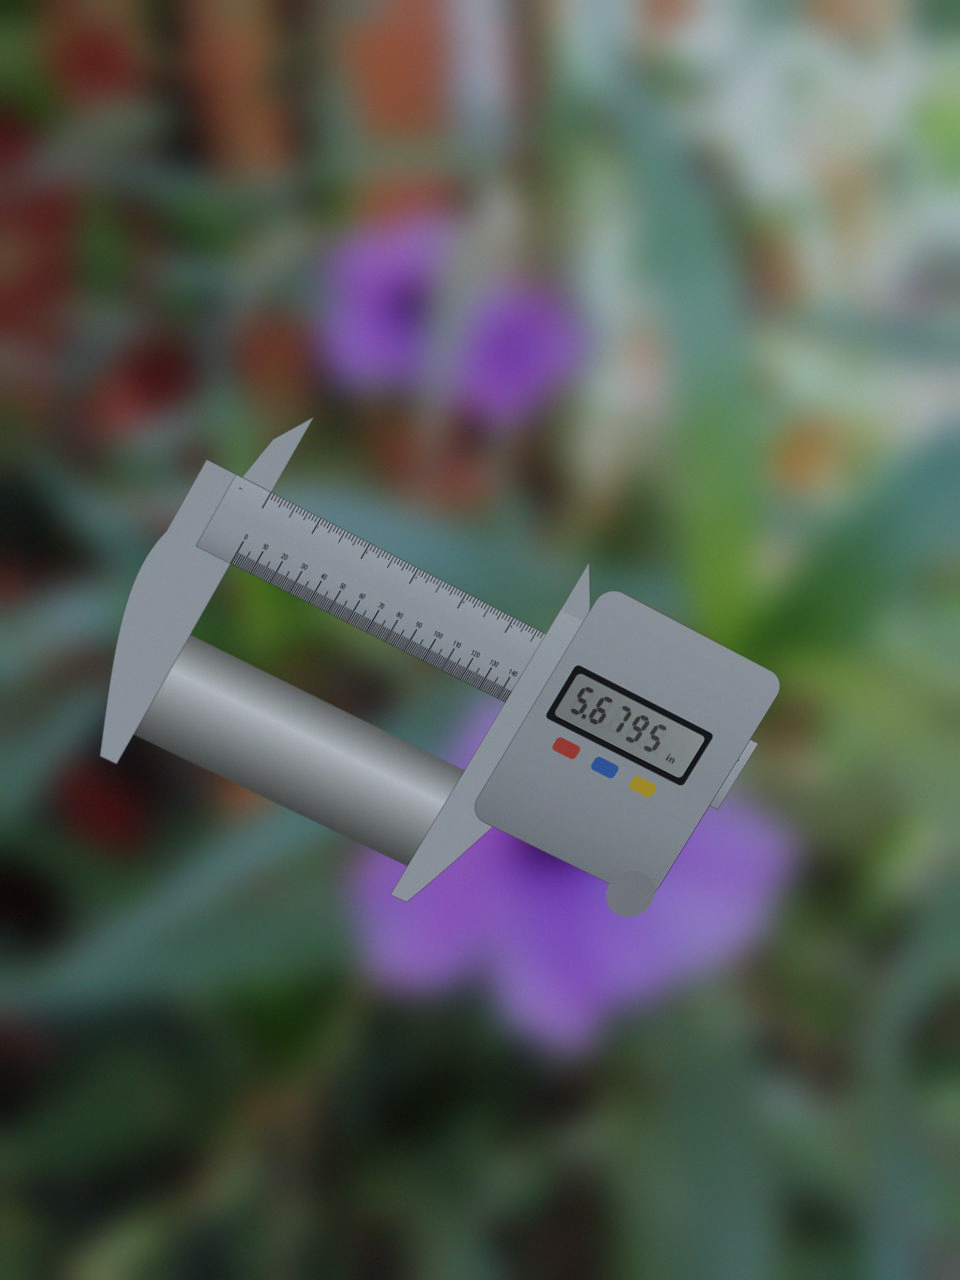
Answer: 5.6795 in
